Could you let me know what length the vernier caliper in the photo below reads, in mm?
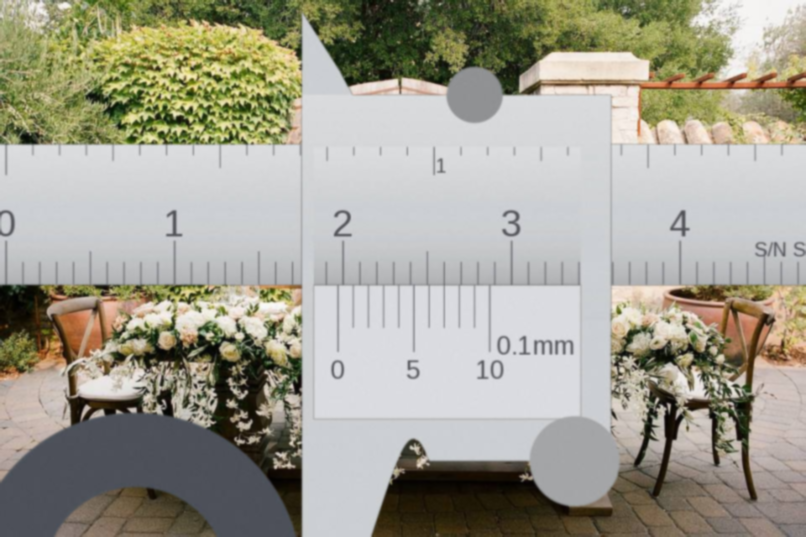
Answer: 19.7 mm
